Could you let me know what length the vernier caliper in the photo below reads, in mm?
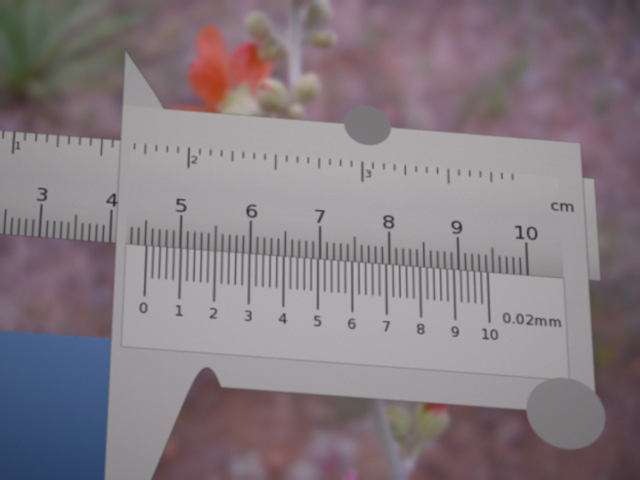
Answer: 45.2 mm
